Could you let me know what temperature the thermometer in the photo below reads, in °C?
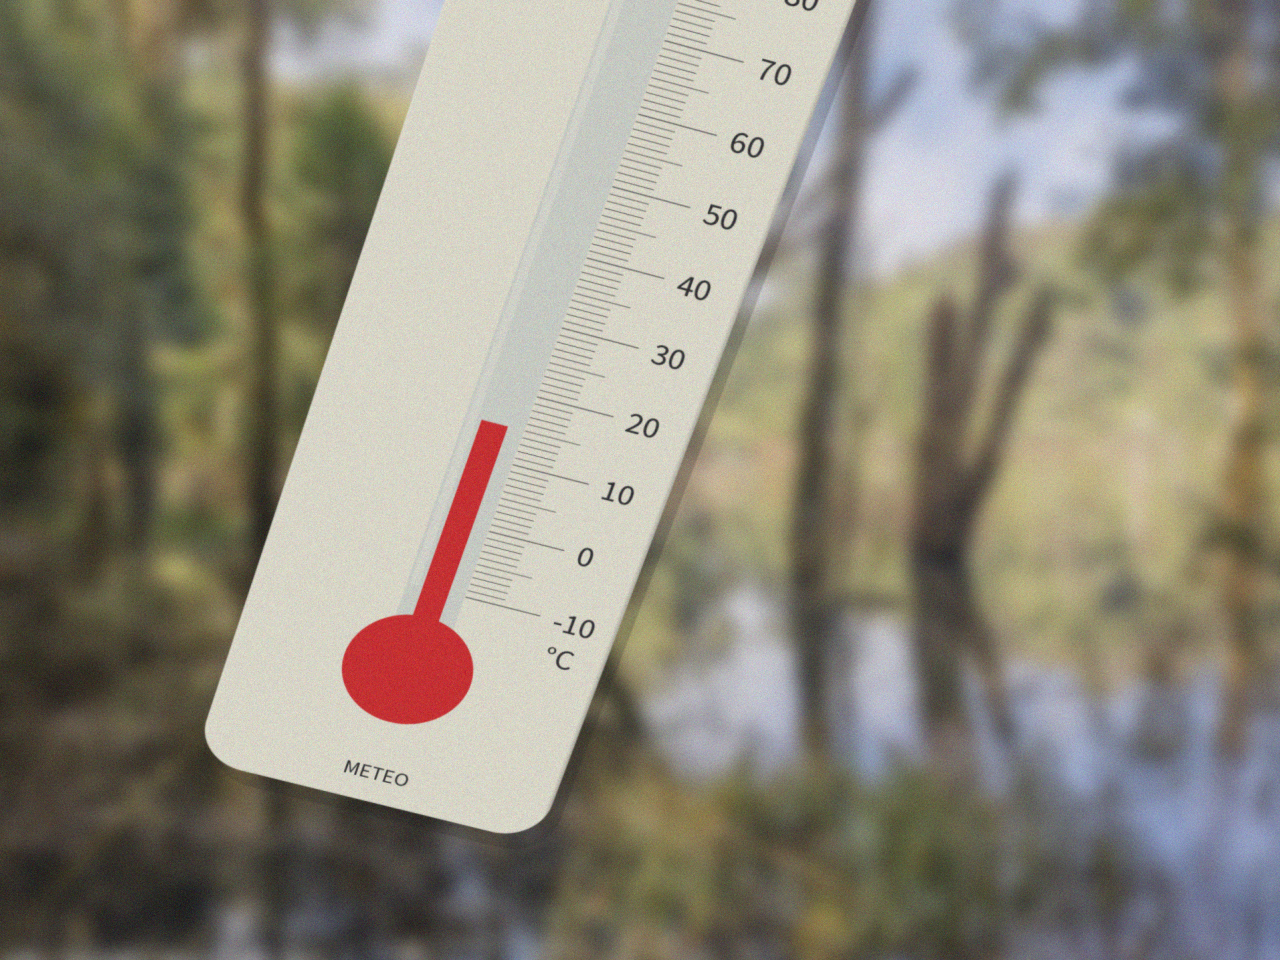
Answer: 15 °C
